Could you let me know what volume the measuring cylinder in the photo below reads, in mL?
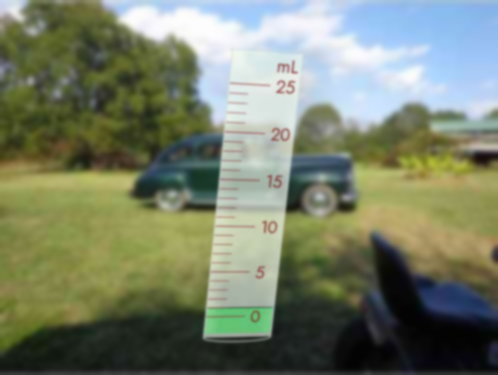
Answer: 1 mL
